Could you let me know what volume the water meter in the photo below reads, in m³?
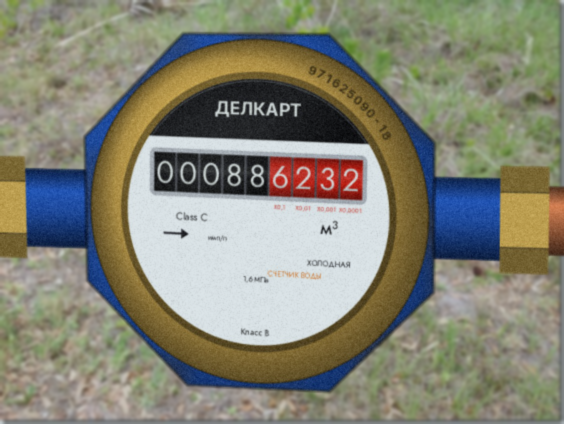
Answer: 88.6232 m³
